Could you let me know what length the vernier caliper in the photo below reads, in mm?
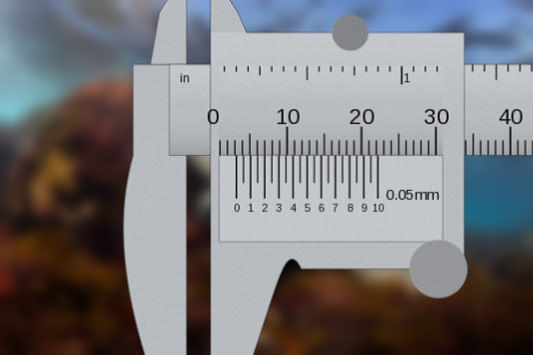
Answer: 3.2 mm
